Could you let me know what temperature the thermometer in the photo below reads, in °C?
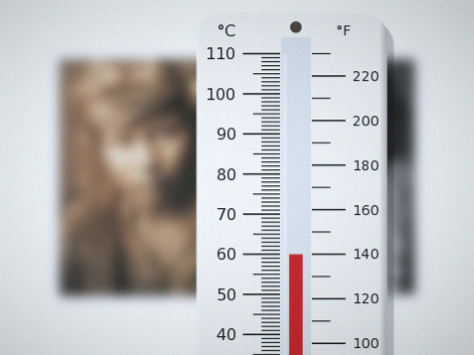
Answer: 60 °C
